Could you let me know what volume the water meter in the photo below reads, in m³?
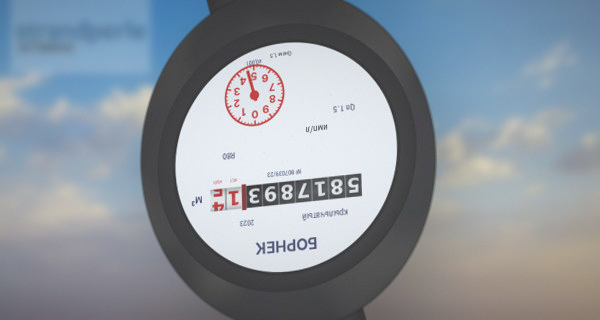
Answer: 5817893.144 m³
